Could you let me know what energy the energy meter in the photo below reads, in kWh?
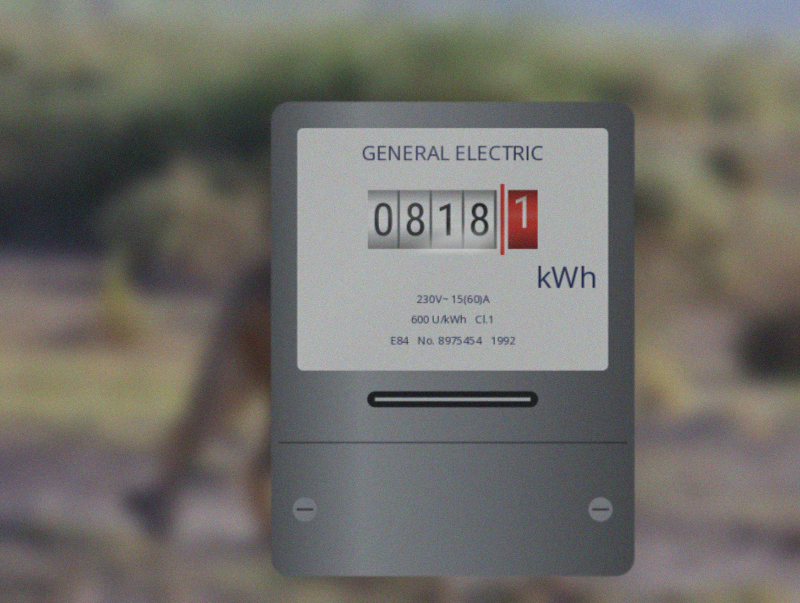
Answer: 818.1 kWh
